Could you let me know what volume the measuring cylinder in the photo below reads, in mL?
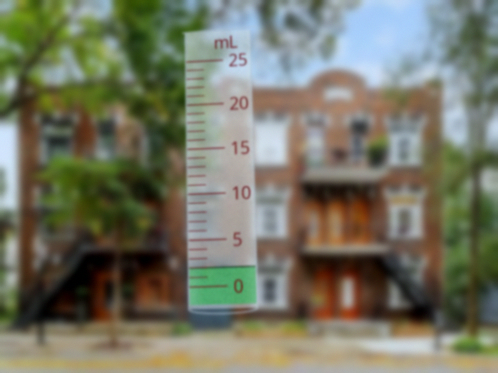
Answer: 2 mL
